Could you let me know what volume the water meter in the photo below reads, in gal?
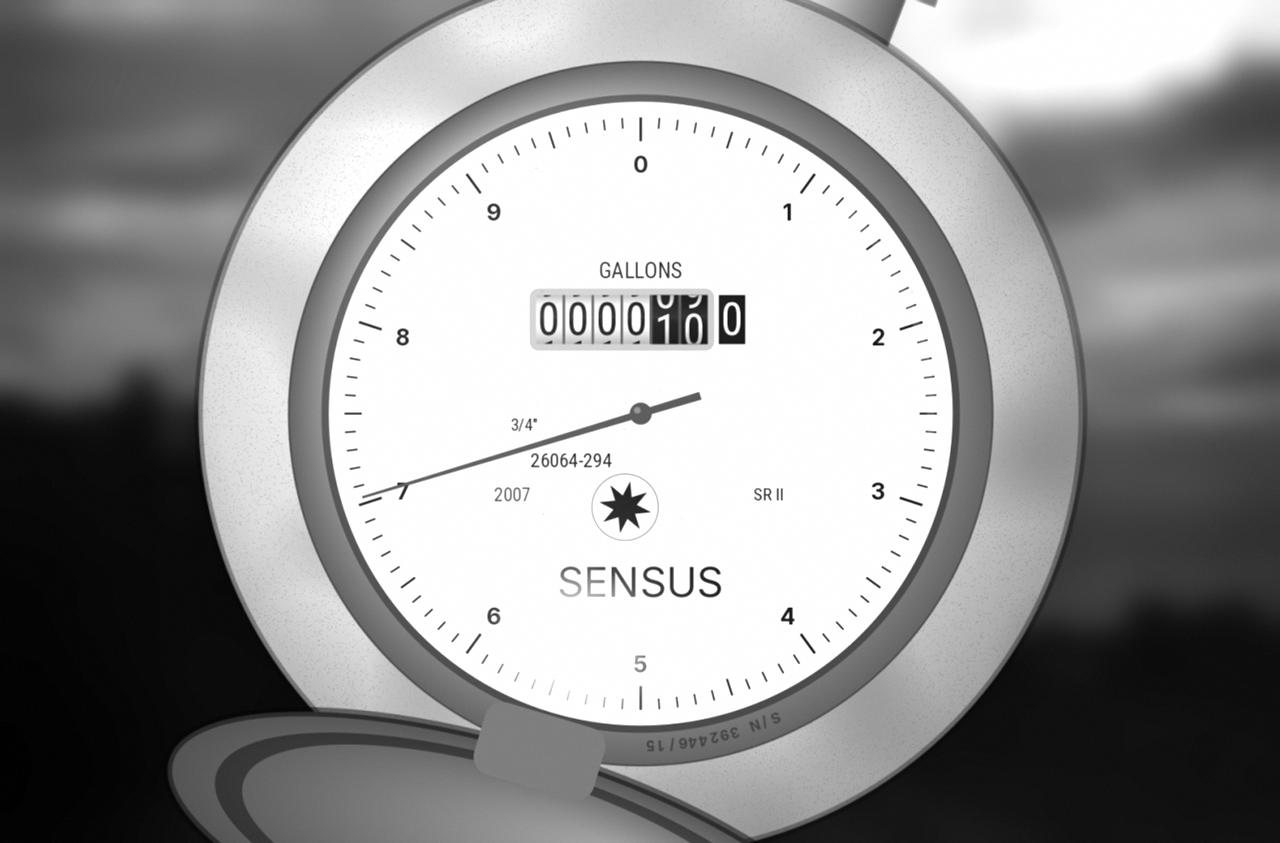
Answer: 97.0 gal
